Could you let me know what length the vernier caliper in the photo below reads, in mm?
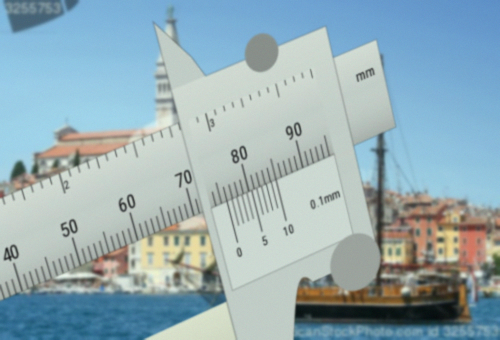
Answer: 76.0 mm
